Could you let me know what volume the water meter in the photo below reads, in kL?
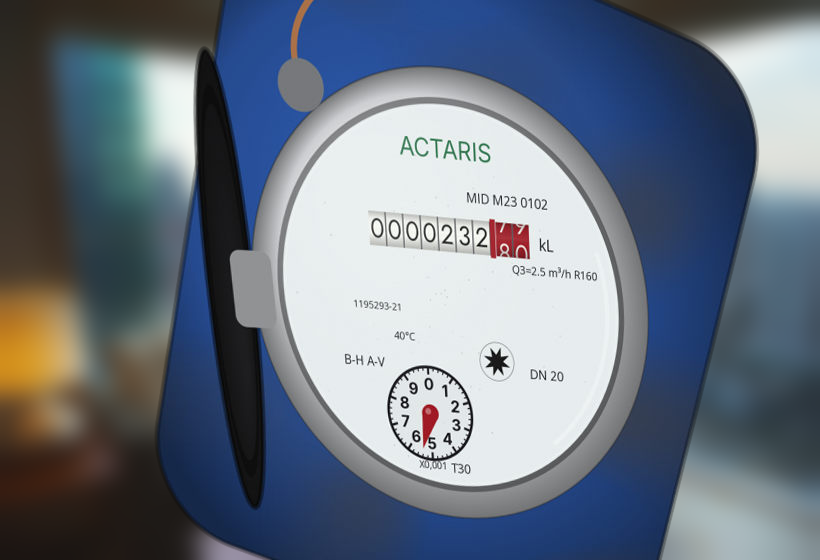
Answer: 232.795 kL
